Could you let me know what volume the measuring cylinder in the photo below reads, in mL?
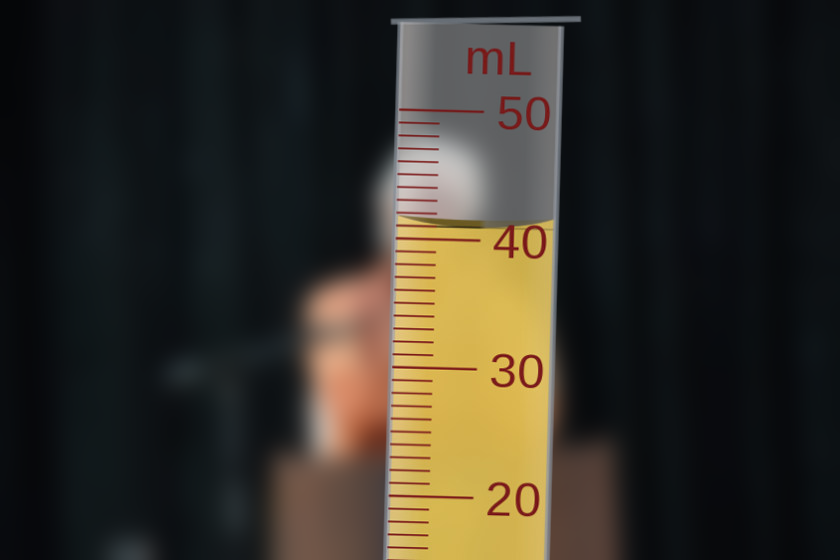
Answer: 41 mL
